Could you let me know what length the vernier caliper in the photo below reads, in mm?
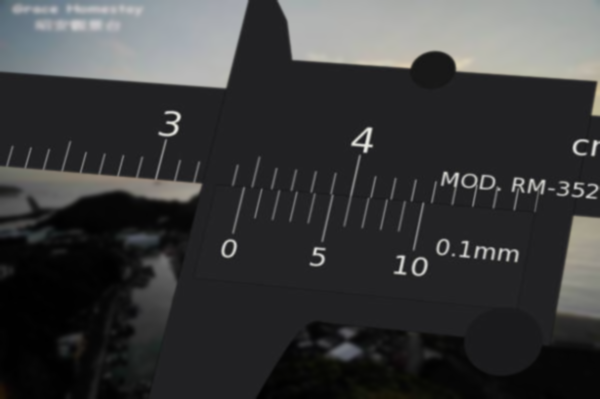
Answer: 34.6 mm
